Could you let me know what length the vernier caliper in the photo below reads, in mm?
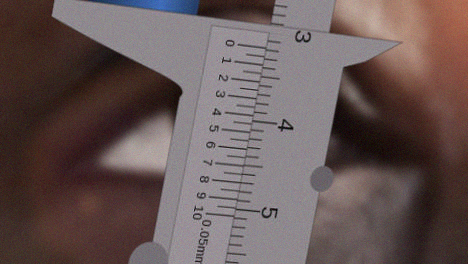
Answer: 31.8 mm
